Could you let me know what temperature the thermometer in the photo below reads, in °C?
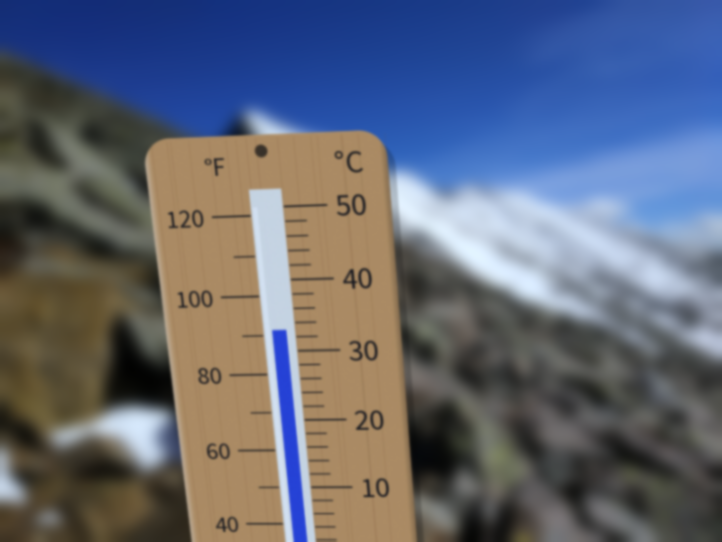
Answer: 33 °C
